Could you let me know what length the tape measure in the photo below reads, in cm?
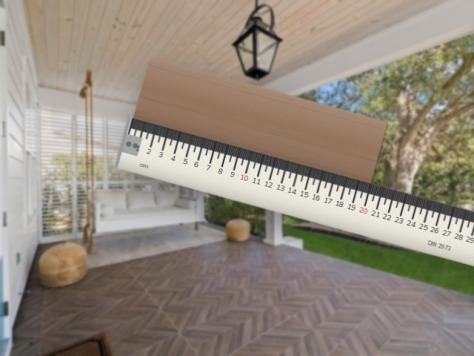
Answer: 20 cm
